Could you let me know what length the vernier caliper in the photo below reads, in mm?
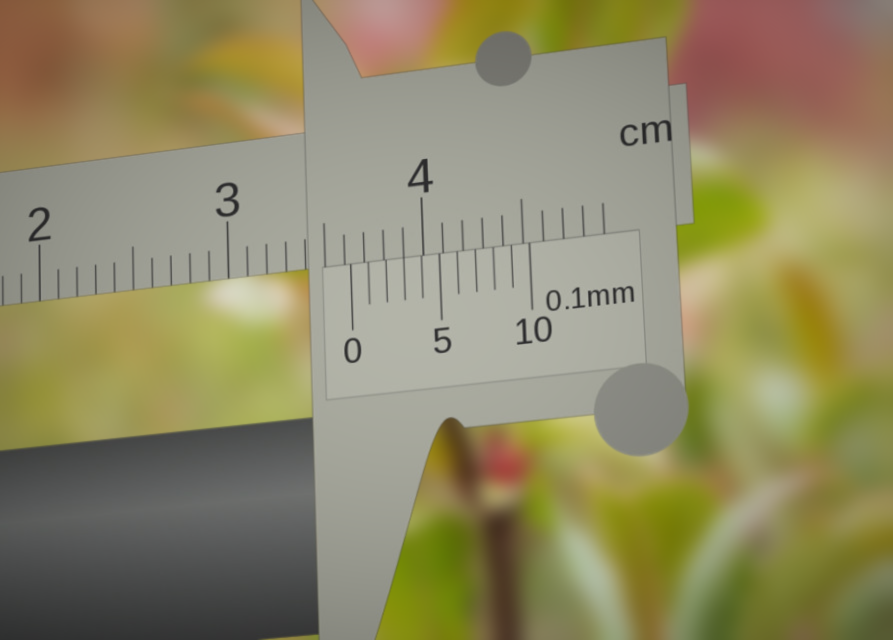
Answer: 36.3 mm
